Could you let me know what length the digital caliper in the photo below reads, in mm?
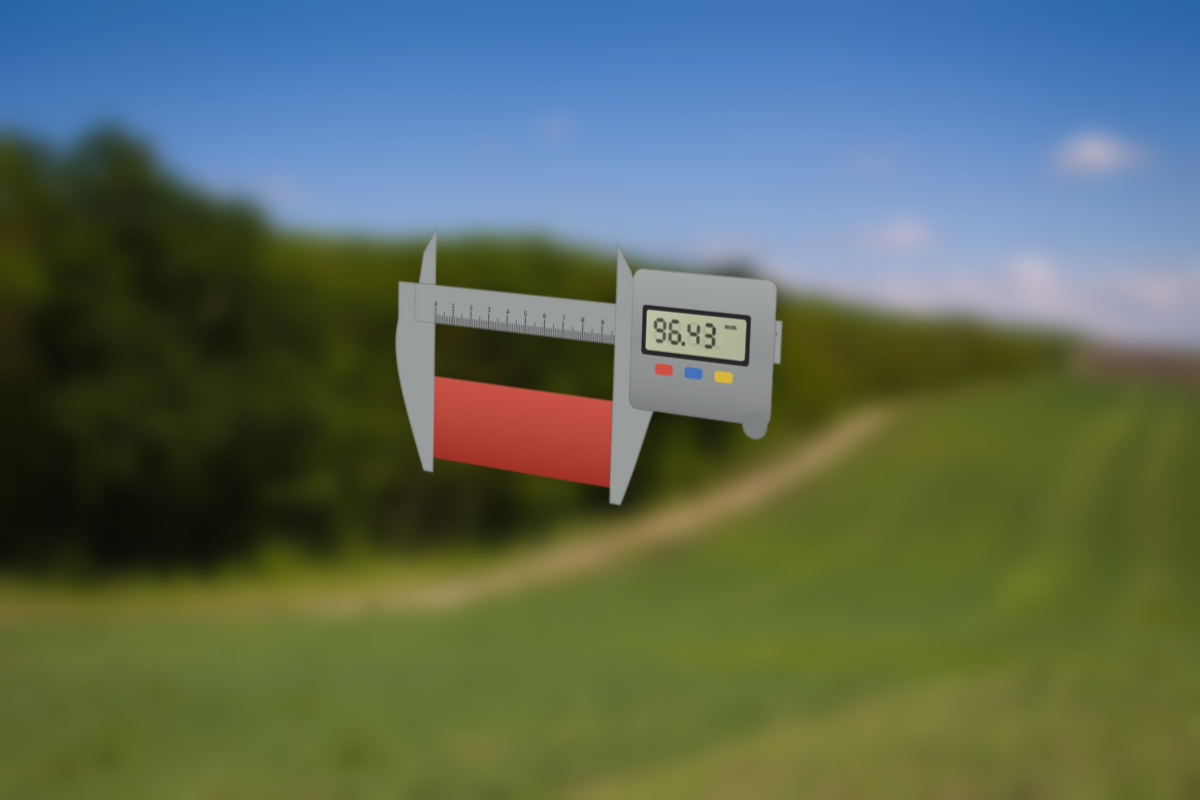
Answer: 96.43 mm
